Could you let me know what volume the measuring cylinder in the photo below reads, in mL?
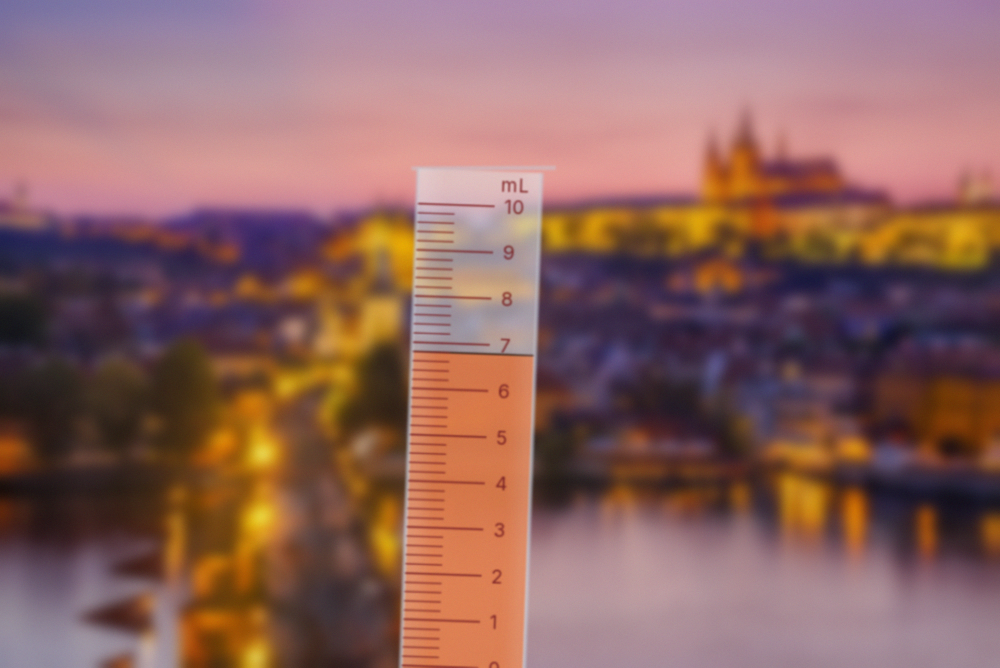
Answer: 6.8 mL
